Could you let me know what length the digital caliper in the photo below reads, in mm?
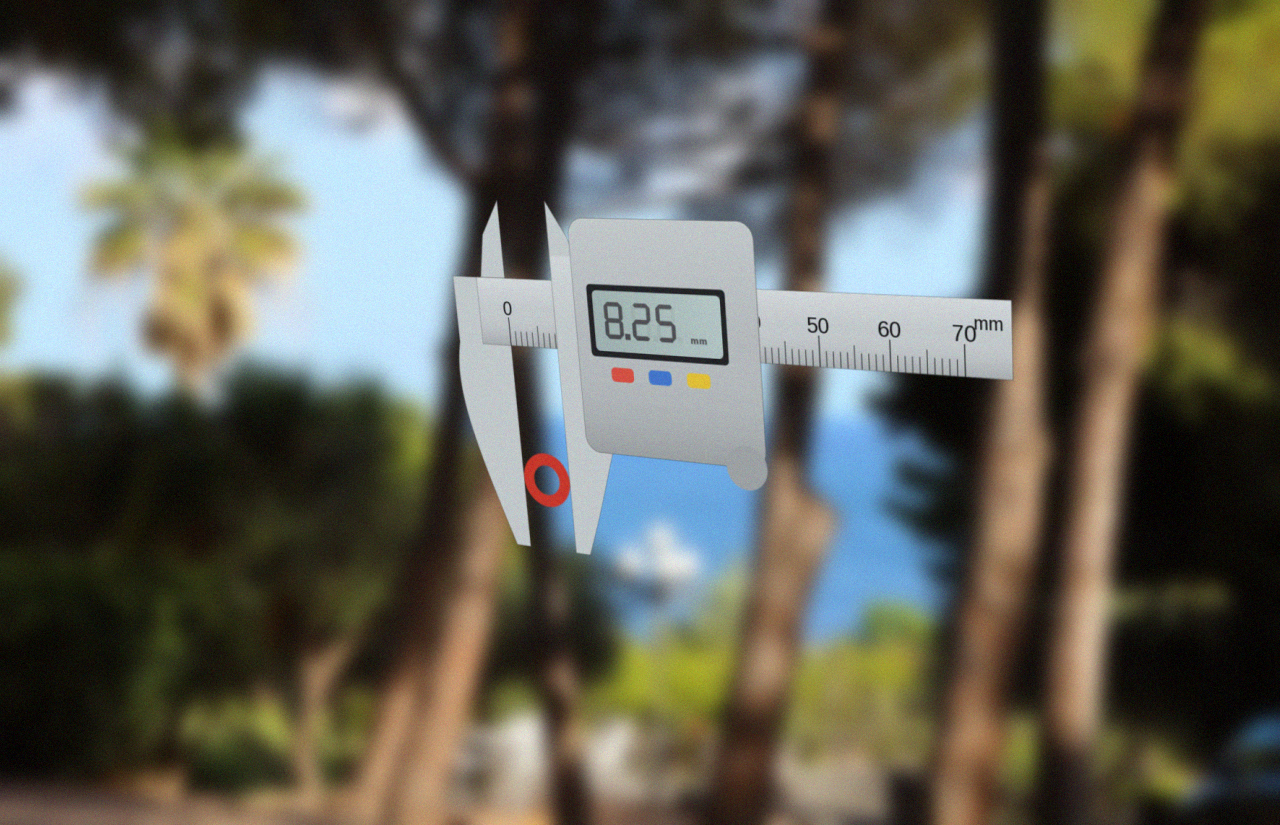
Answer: 8.25 mm
